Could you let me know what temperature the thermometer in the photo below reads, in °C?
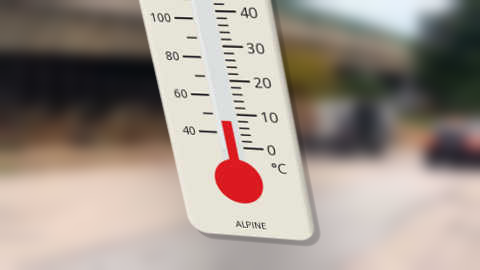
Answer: 8 °C
